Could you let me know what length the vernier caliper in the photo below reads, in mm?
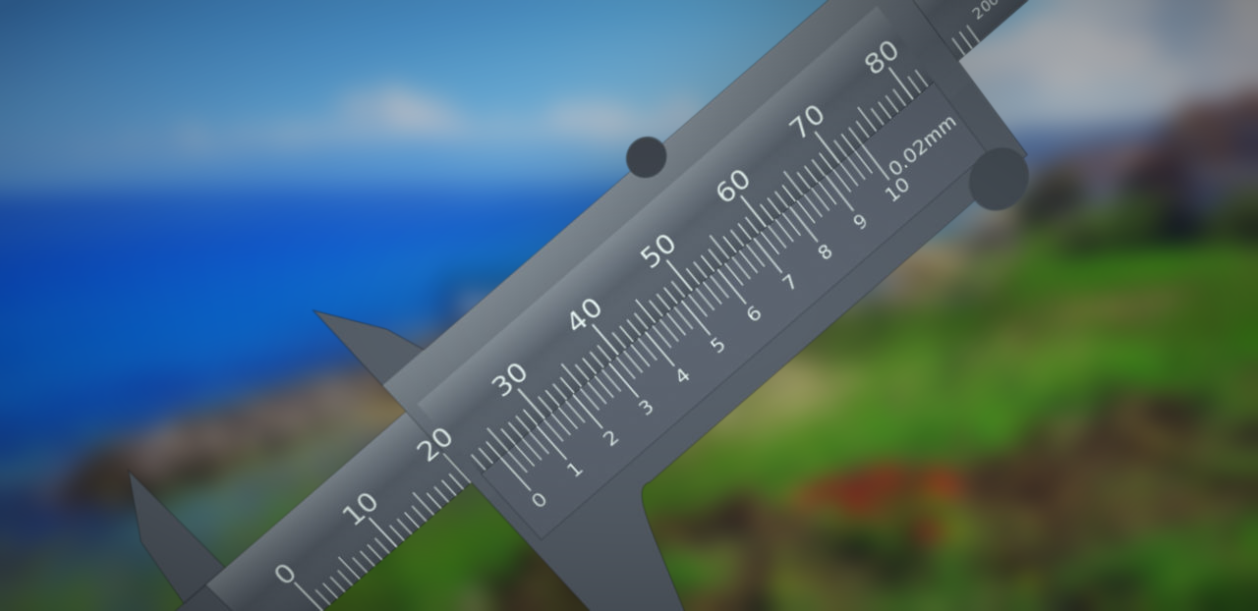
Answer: 24.0 mm
